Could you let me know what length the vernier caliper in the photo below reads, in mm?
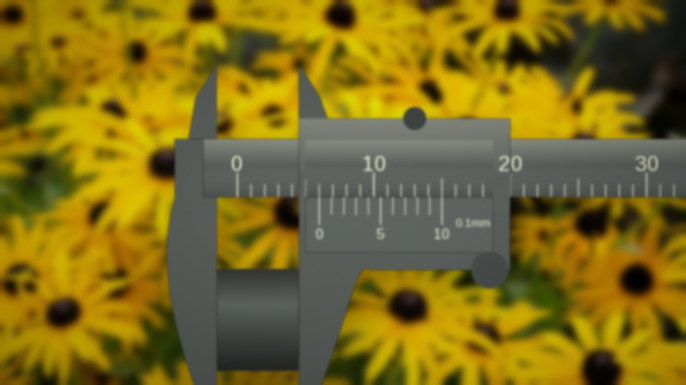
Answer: 6.0 mm
